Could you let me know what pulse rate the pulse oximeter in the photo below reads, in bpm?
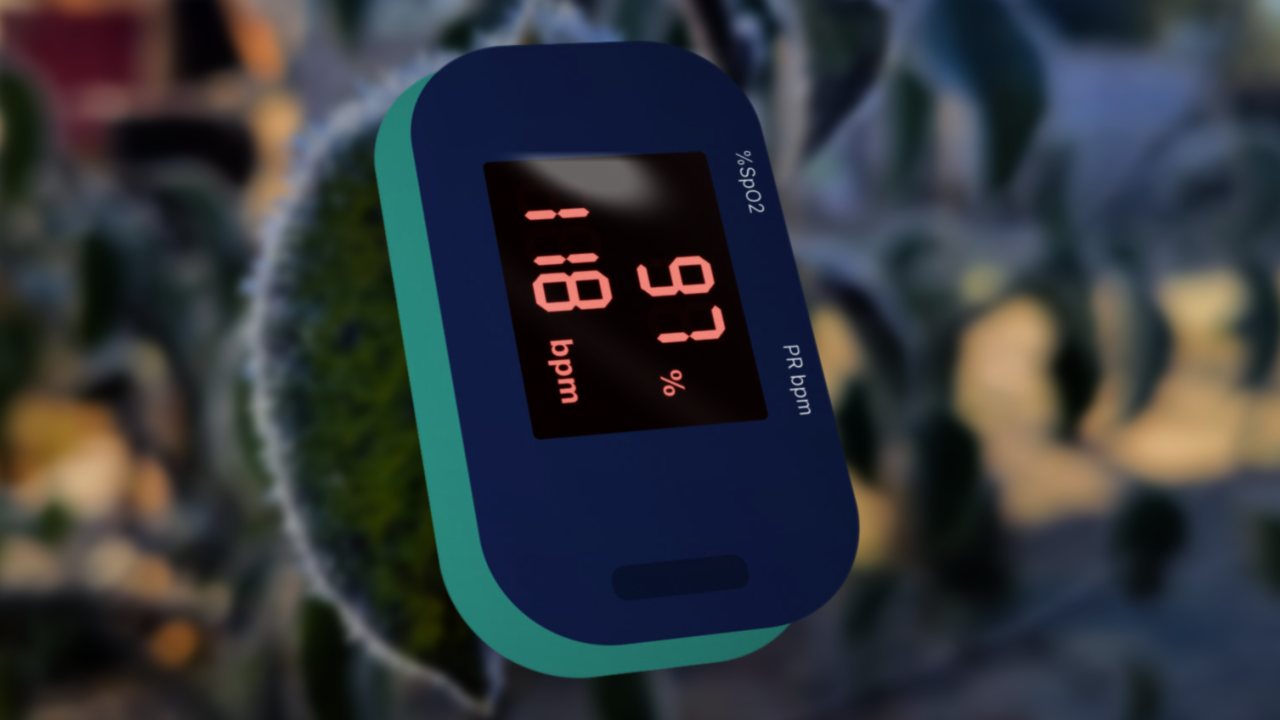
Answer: 118 bpm
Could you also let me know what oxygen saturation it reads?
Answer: 97 %
